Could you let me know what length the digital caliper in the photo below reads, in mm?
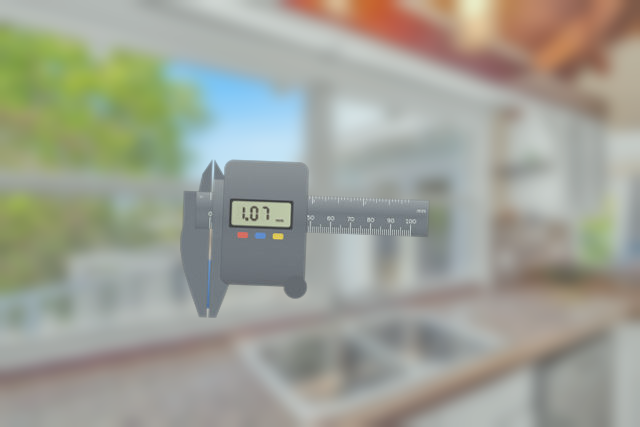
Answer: 1.07 mm
